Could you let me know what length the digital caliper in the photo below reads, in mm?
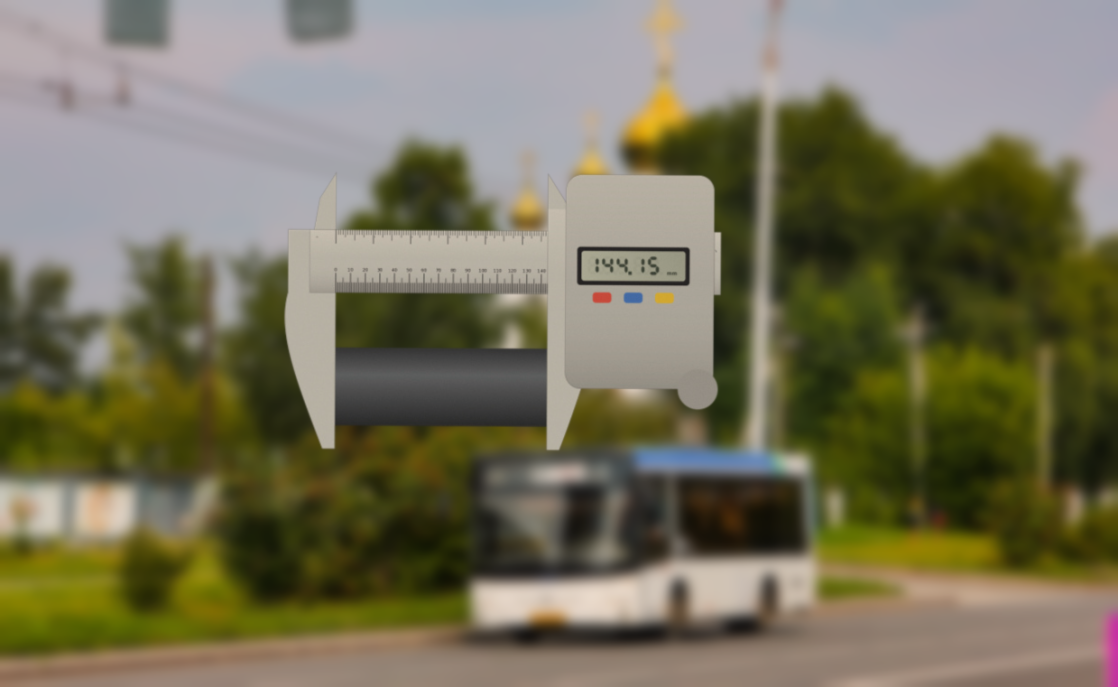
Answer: 144.15 mm
